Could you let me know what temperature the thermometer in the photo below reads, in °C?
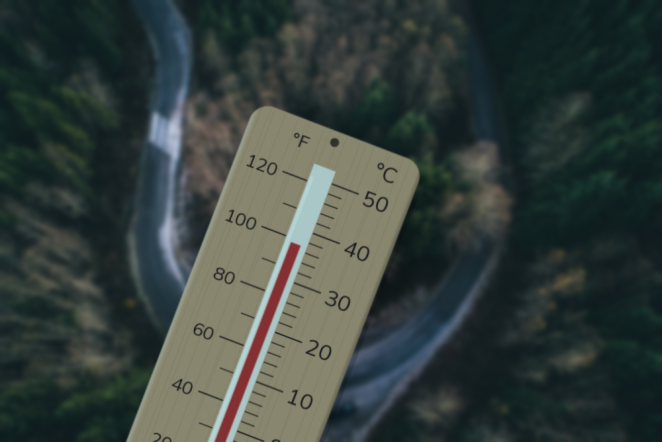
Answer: 37 °C
